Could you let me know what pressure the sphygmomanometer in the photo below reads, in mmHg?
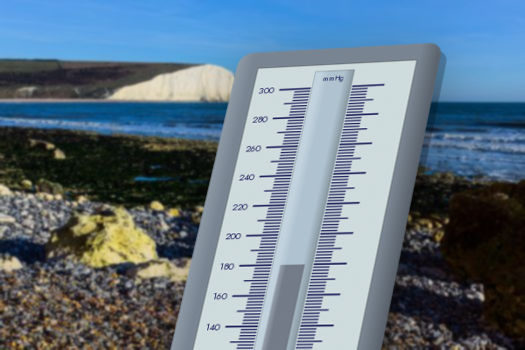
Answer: 180 mmHg
